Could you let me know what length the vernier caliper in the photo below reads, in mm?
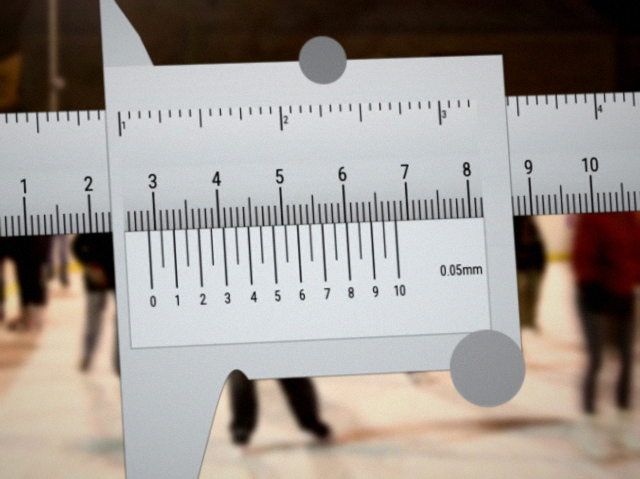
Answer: 29.0 mm
